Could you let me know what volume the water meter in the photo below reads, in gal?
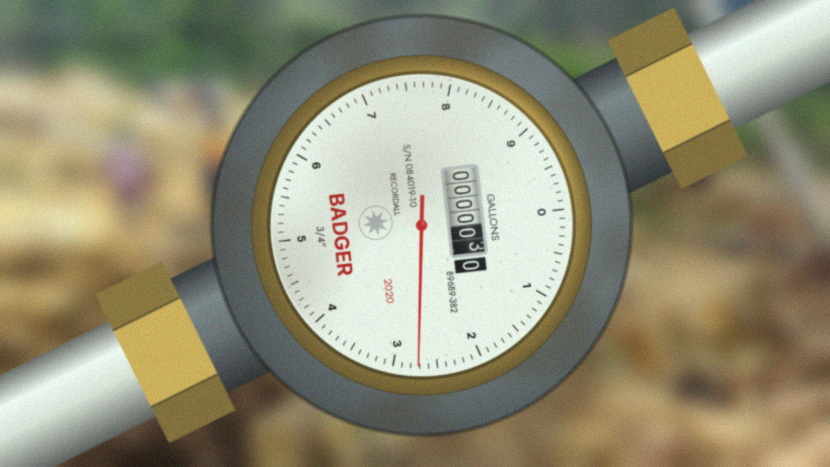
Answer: 32.7 gal
